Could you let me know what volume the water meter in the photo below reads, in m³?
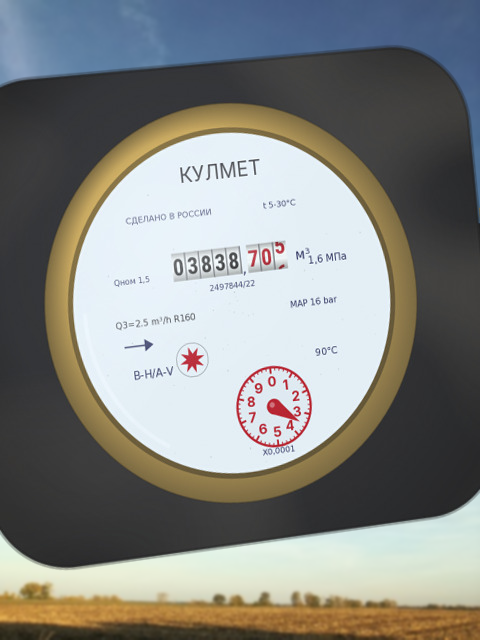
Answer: 3838.7053 m³
